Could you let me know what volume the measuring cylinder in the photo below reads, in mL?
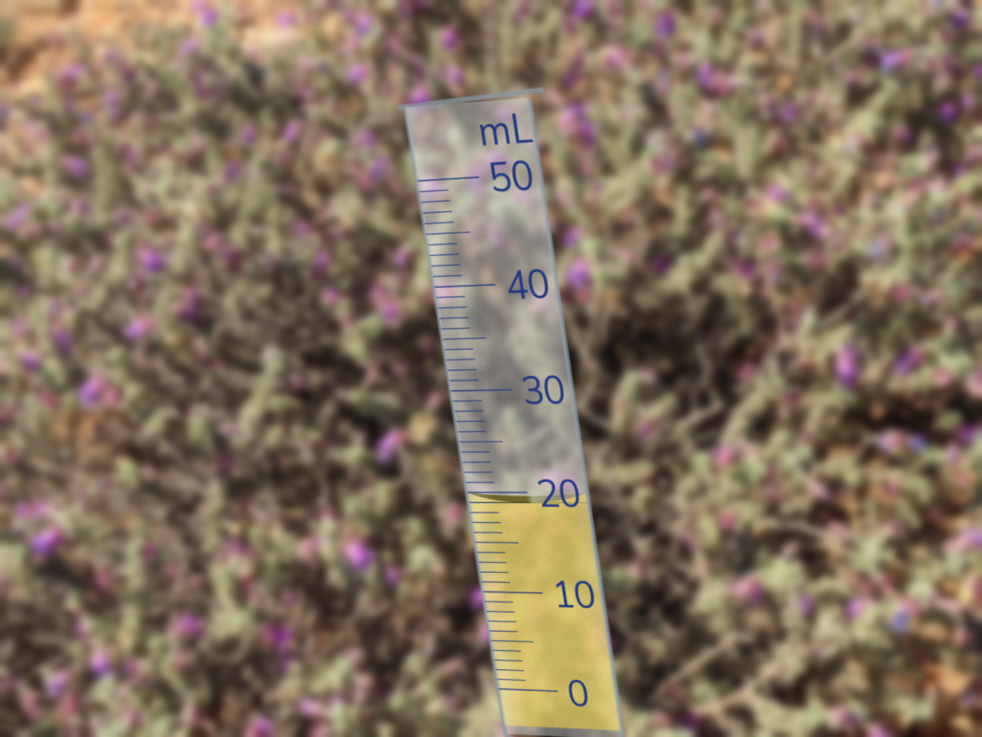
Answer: 19 mL
